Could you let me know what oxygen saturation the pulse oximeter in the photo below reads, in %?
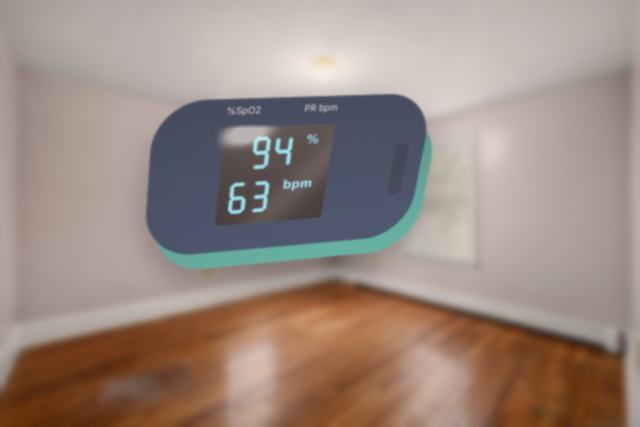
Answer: 94 %
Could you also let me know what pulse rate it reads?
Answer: 63 bpm
